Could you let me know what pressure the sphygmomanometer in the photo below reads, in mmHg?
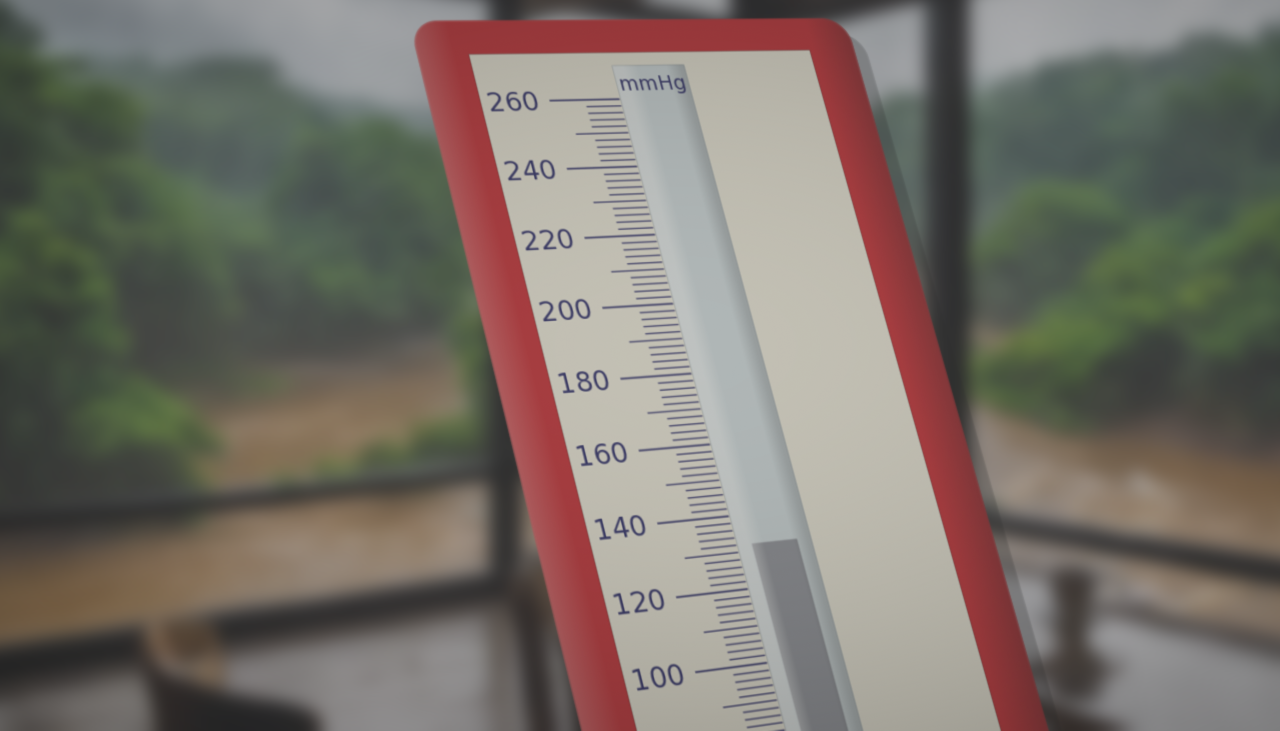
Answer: 132 mmHg
